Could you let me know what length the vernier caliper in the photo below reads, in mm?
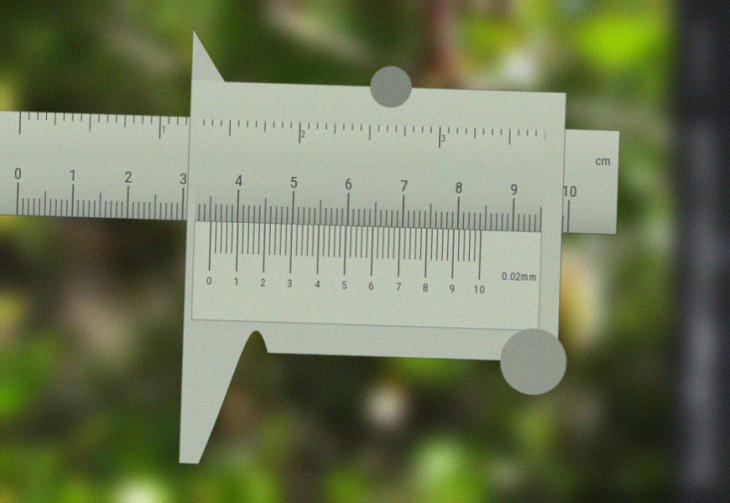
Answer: 35.2 mm
